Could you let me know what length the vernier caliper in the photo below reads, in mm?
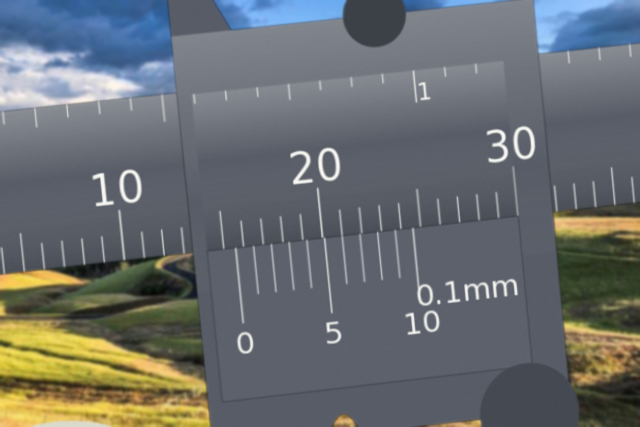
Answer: 15.6 mm
